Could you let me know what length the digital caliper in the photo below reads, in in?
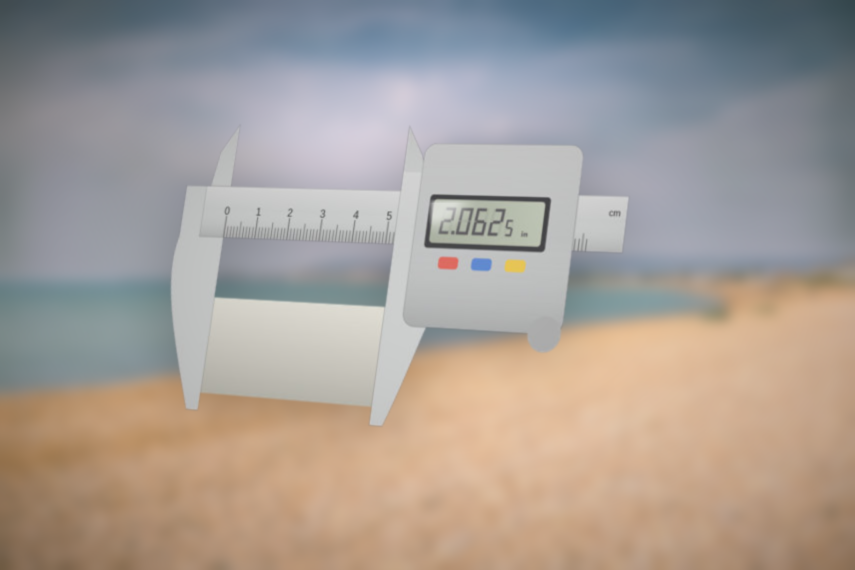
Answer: 2.0625 in
